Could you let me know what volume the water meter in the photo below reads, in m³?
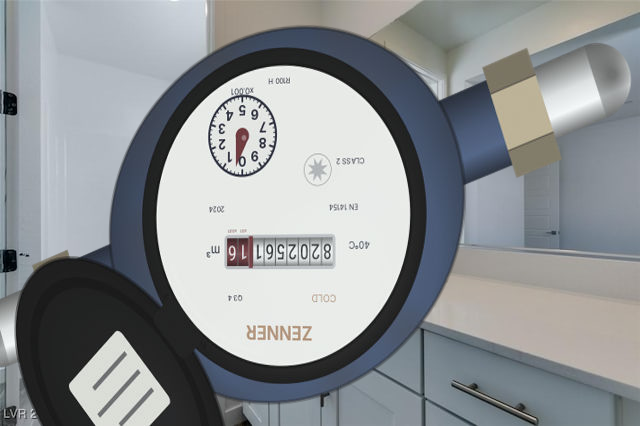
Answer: 8202561.160 m³
